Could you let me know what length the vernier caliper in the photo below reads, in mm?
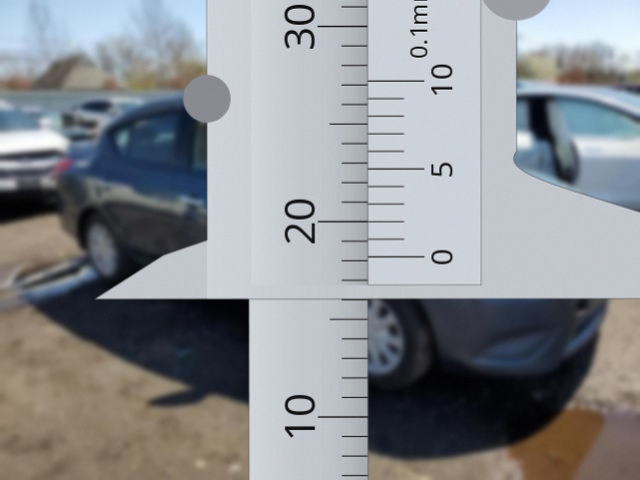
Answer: 18.2 mm
